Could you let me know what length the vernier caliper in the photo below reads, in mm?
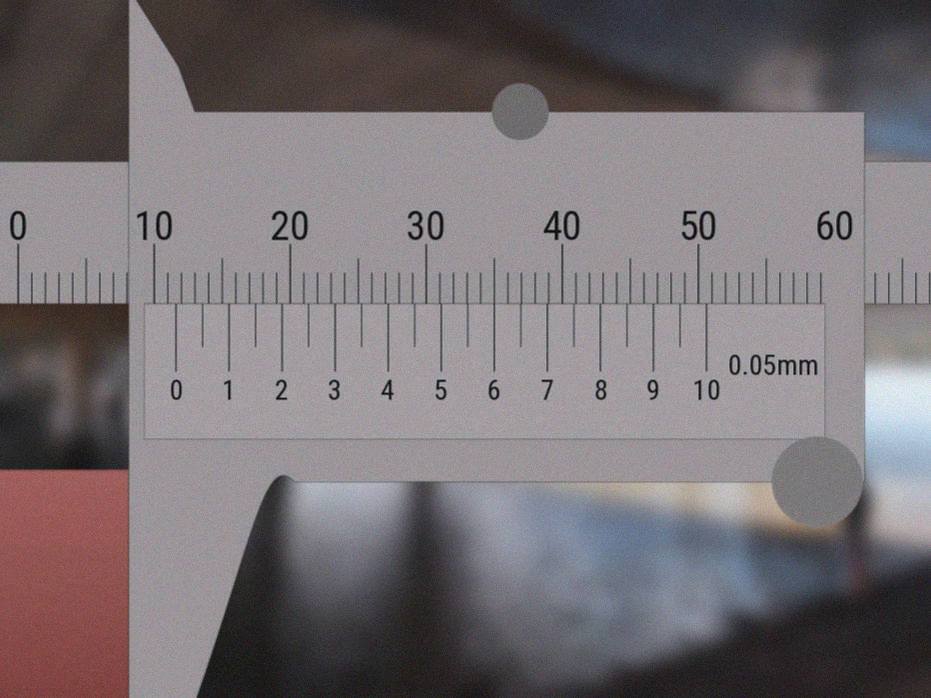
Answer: 11.6 mm
